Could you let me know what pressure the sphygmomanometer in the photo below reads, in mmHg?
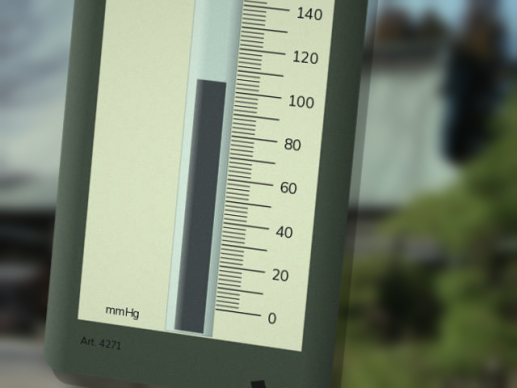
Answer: 104 mmHg
